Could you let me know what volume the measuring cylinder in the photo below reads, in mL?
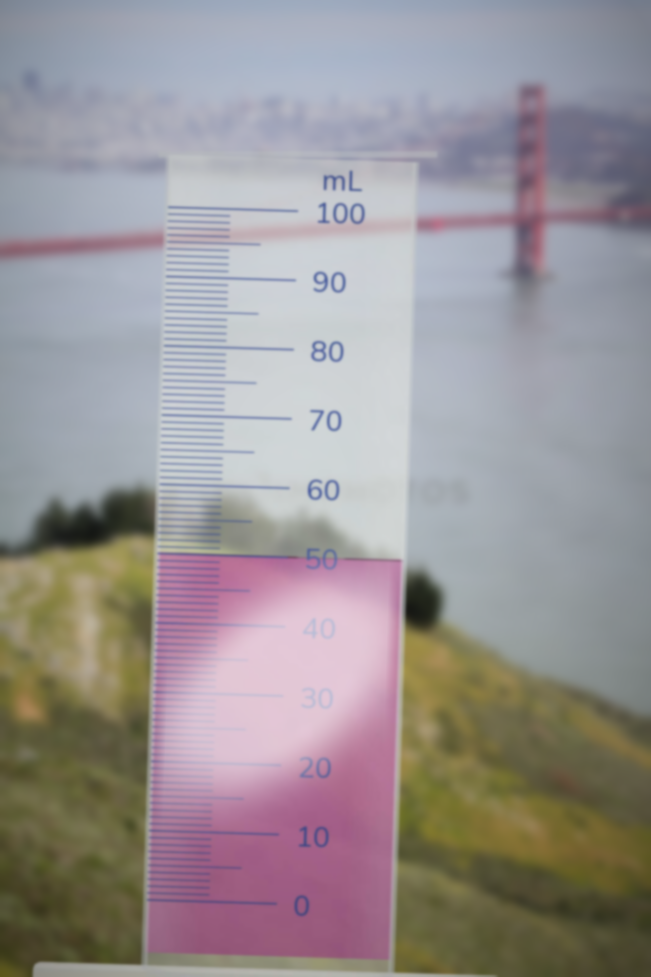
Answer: 50 mL
